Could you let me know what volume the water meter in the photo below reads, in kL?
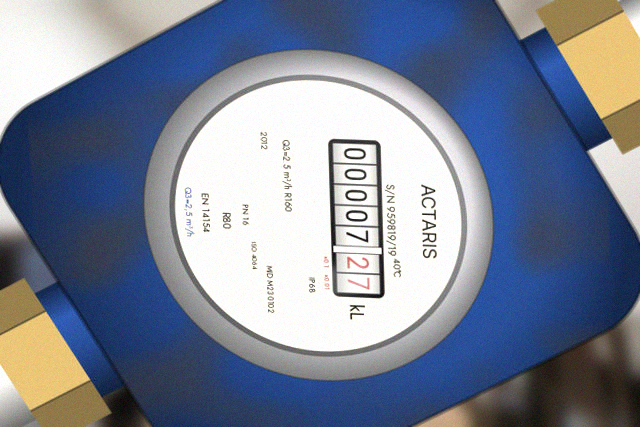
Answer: 7.27 kL
